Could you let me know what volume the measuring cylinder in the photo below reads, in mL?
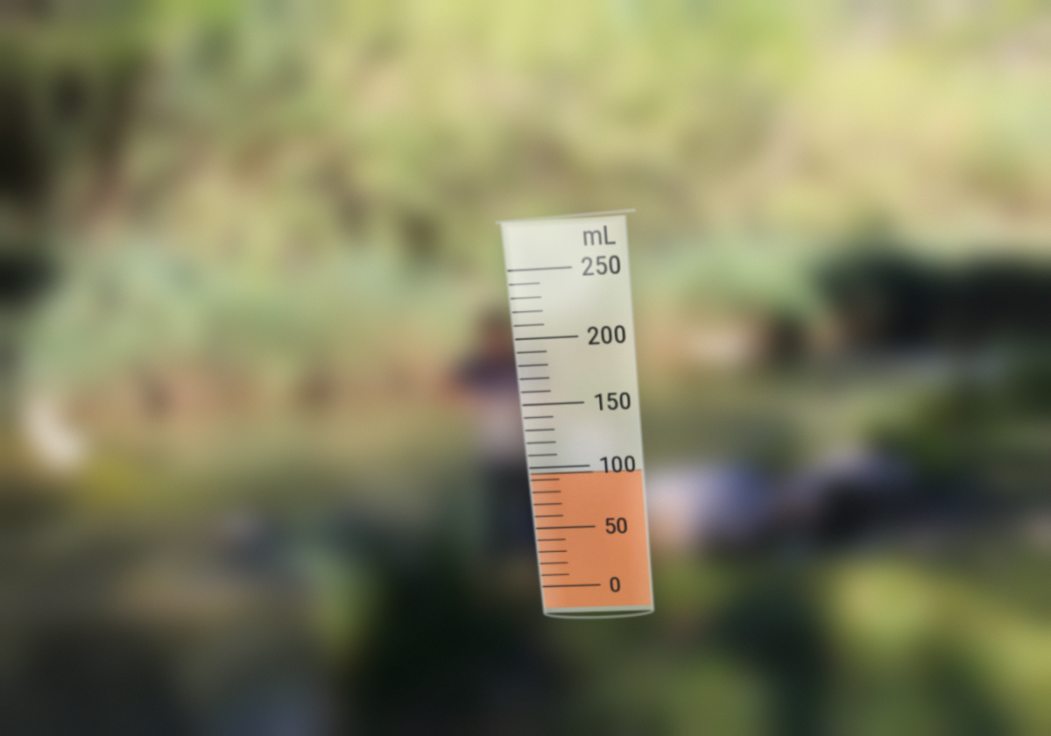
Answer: 95 mL
